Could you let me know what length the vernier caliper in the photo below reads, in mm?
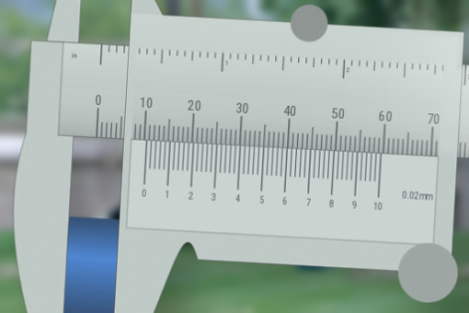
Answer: 10.5 mm
